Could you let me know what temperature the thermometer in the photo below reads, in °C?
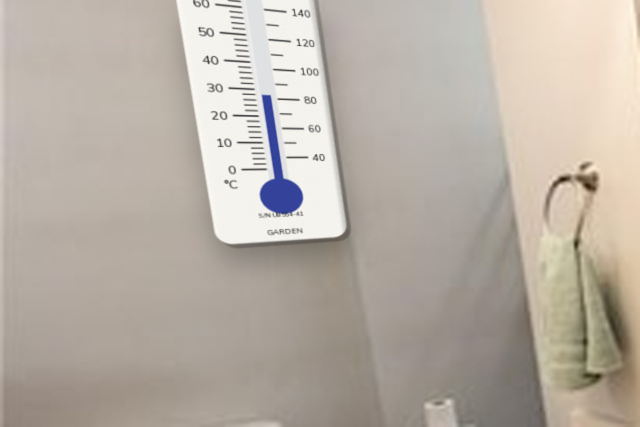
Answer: 28 °C
